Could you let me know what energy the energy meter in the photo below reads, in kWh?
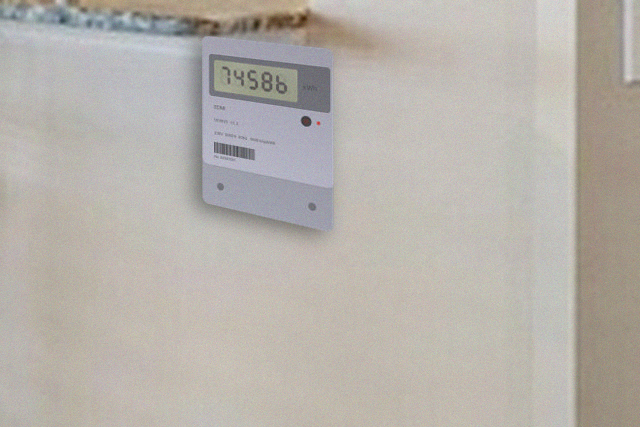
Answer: 74586 kWh
